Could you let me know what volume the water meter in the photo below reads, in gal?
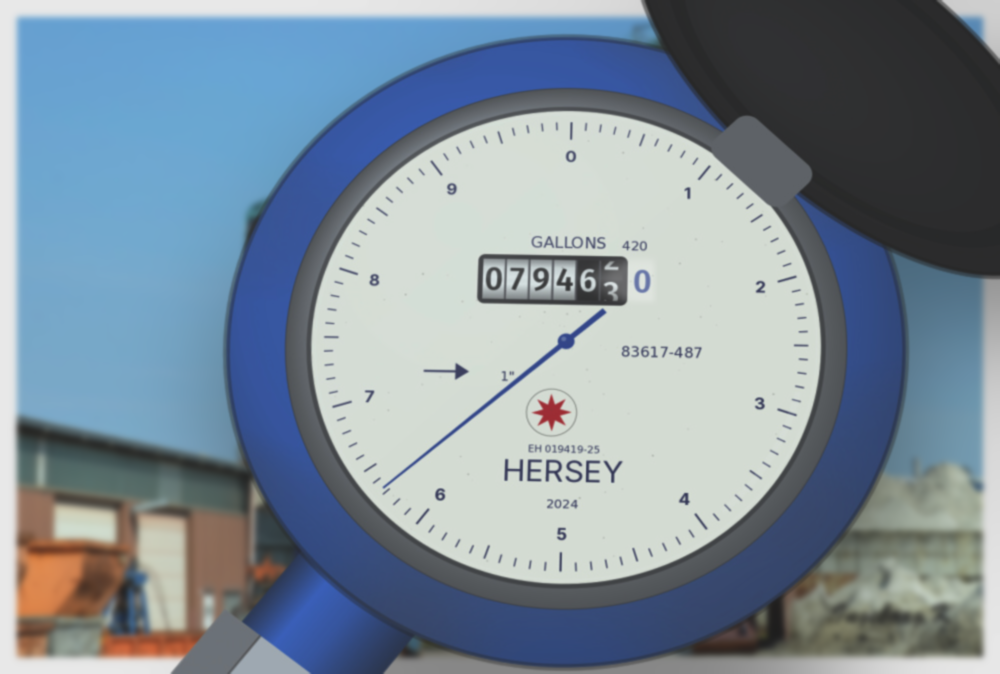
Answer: 794626.3 gal
